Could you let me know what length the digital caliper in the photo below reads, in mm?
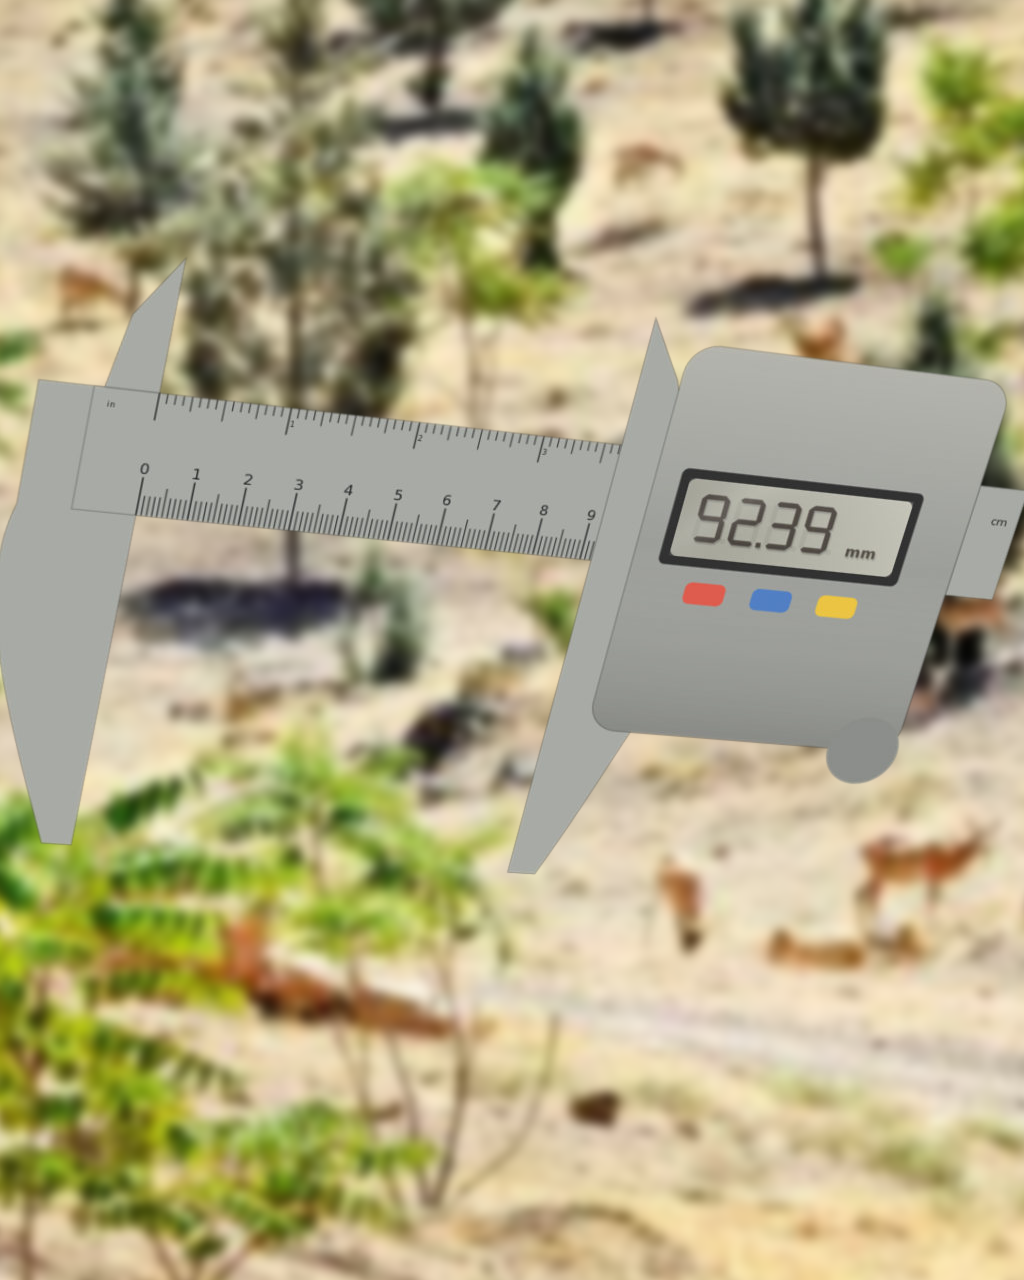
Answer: 92.39 mm
